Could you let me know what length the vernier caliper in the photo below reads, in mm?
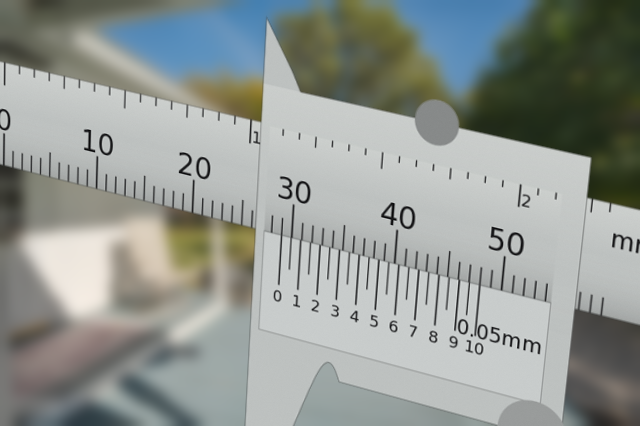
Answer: 29.0 mm
